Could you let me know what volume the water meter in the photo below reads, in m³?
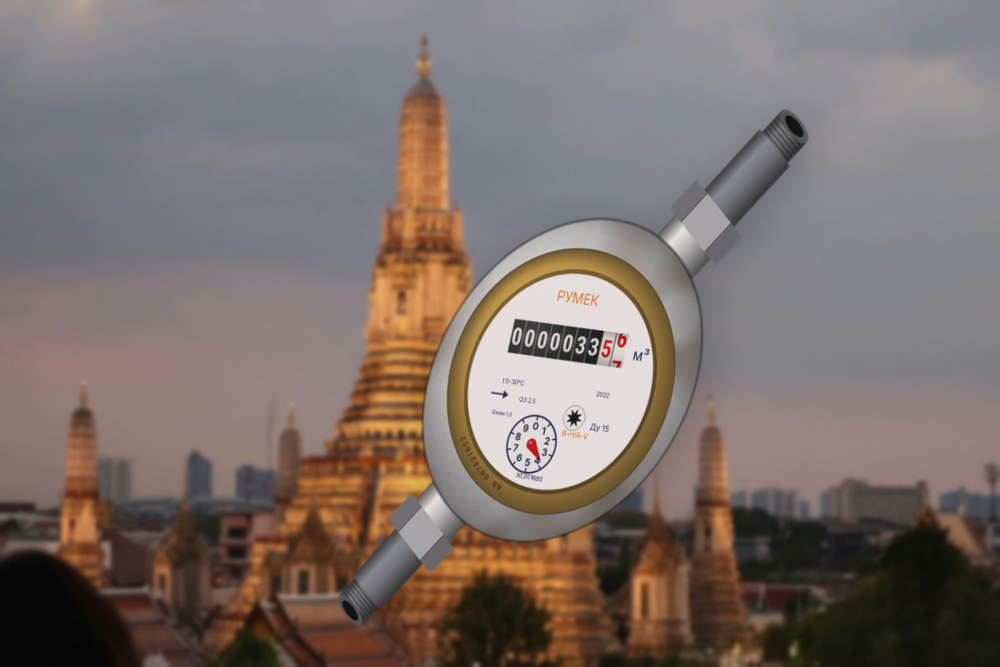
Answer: 33.563 m³
